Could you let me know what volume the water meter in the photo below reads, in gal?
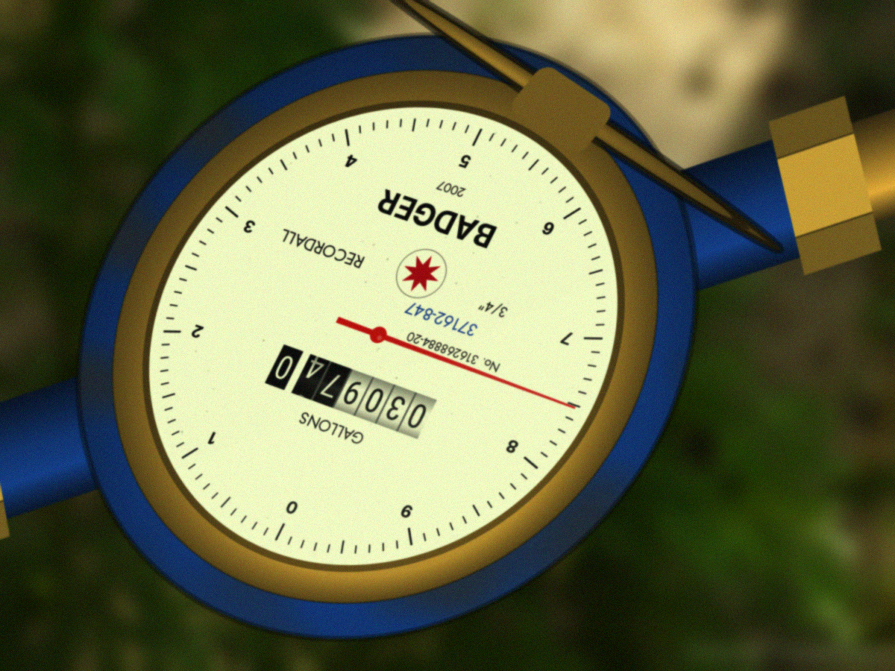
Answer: 309737.5 gal
